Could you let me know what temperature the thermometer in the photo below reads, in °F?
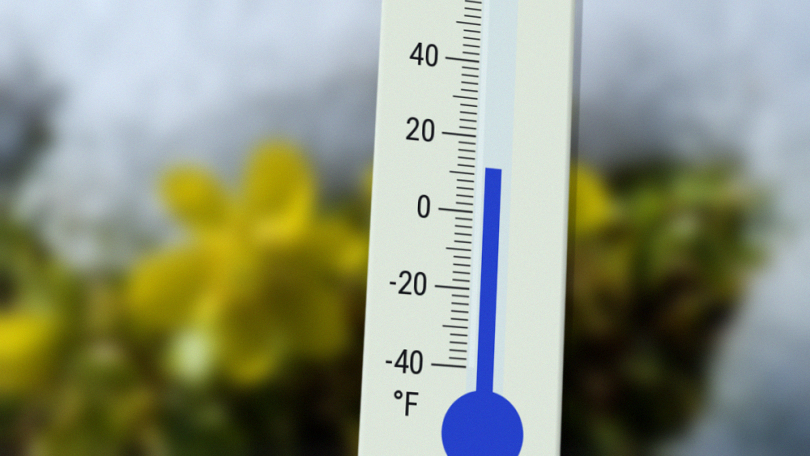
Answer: 12 °F
